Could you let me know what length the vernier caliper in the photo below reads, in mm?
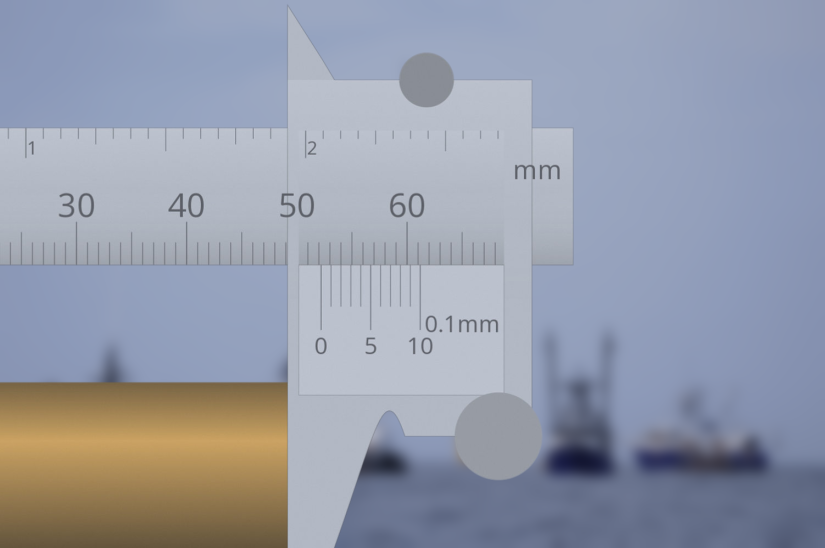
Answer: 52.2 mm
